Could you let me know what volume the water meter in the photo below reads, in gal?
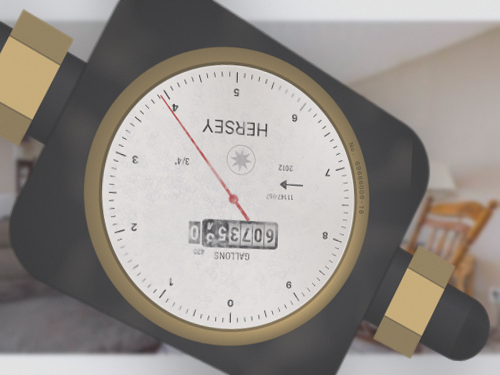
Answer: 6073533.9 gal
